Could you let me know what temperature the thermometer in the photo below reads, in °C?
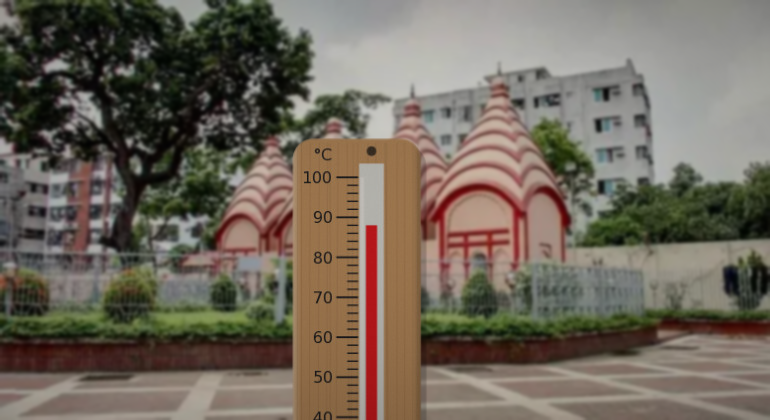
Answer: 88 °C
